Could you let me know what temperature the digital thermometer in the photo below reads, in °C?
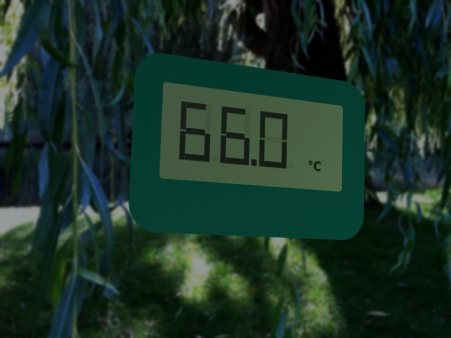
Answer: 66.0 °C
